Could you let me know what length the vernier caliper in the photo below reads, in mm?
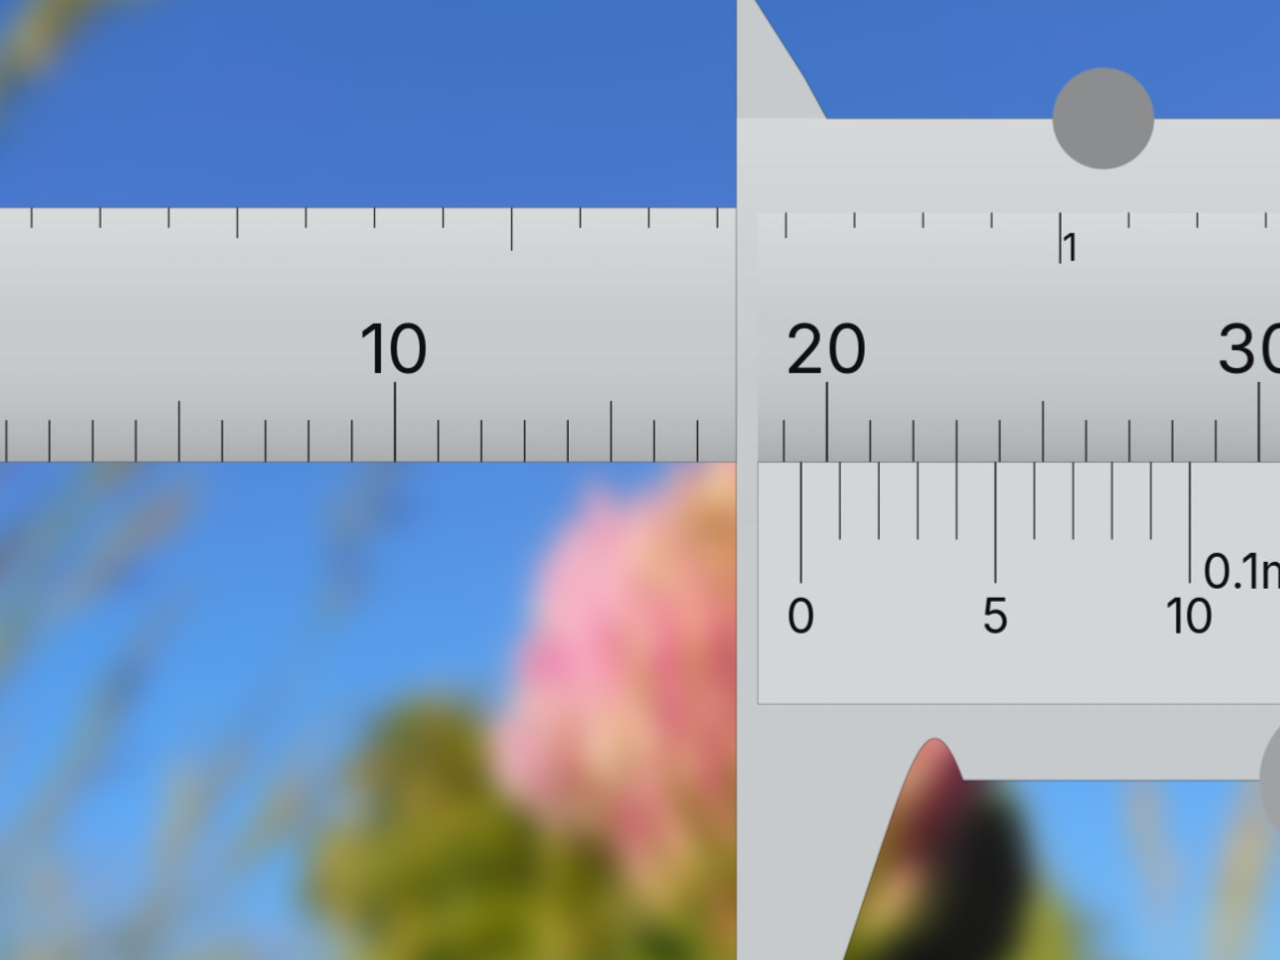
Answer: 19.4 mm
